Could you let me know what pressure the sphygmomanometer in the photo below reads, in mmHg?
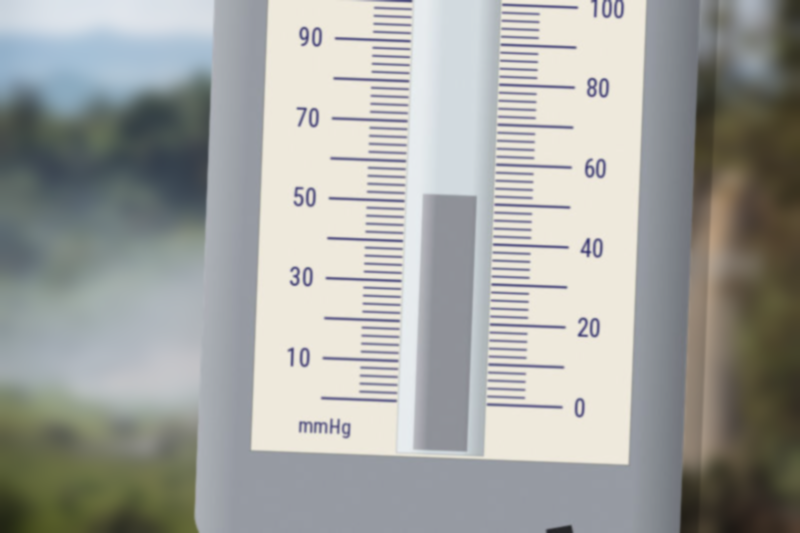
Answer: 52 mmHg
